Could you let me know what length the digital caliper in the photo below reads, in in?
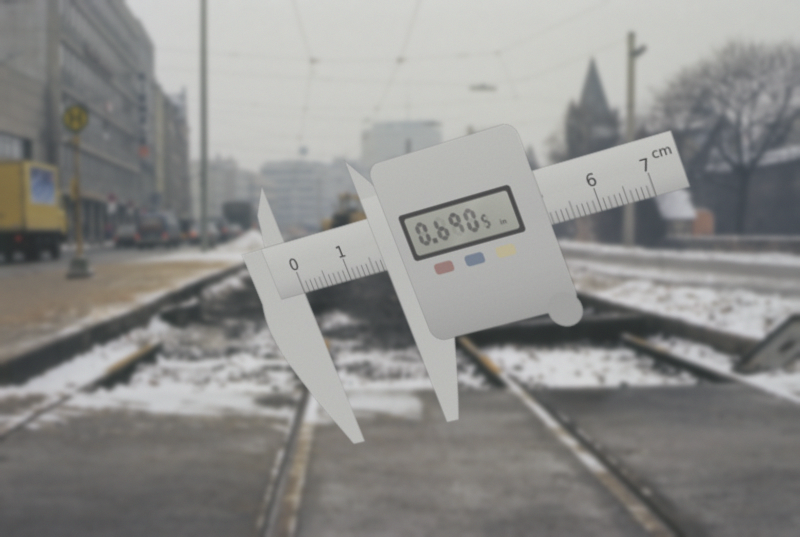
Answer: 0.6905 in
